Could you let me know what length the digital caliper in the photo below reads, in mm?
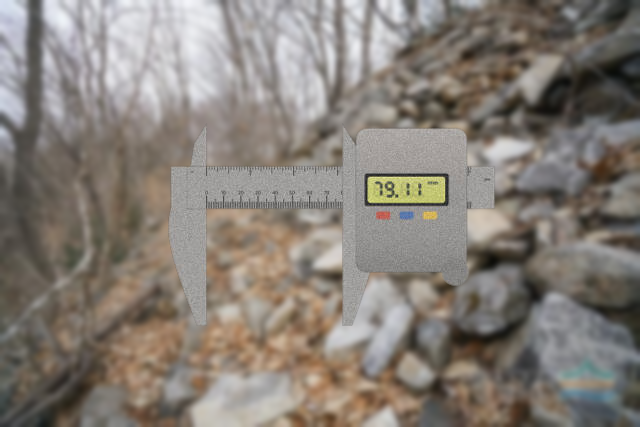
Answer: 79.11 mm
